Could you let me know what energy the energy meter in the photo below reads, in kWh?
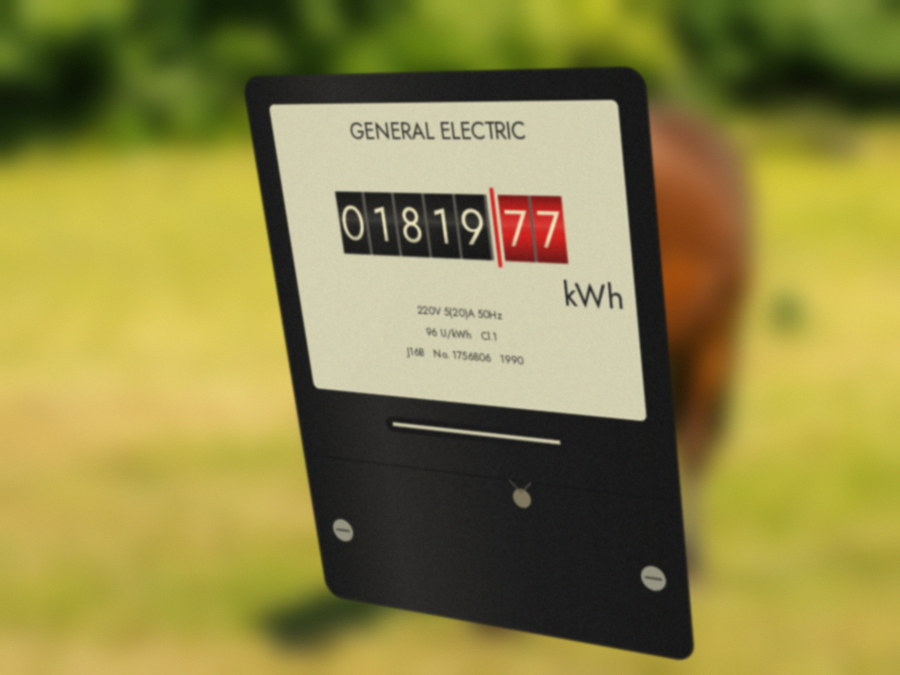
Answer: 1819.77 kWh
